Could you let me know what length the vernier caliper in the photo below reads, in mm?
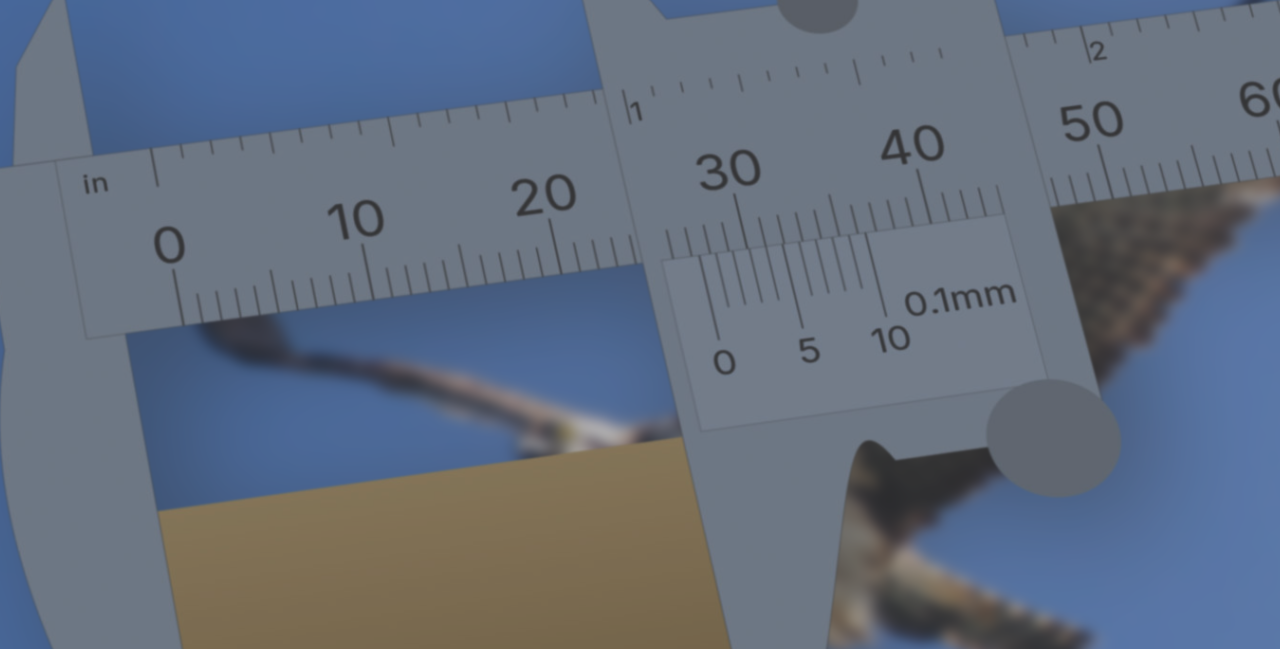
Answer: 27.4 mm
